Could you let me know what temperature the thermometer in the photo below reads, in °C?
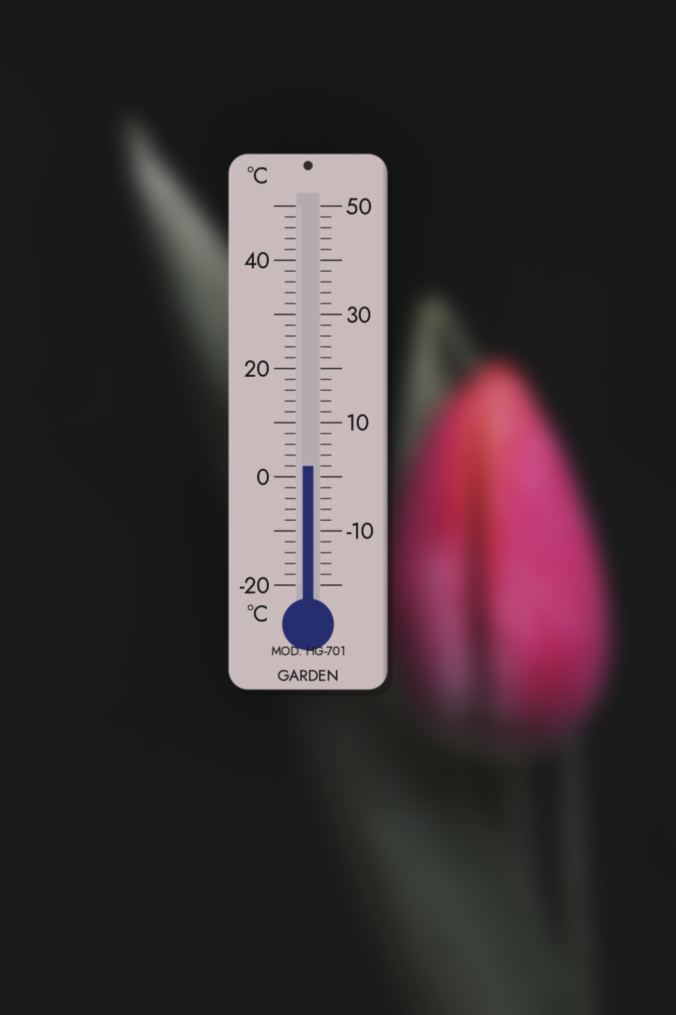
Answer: 2 °C
